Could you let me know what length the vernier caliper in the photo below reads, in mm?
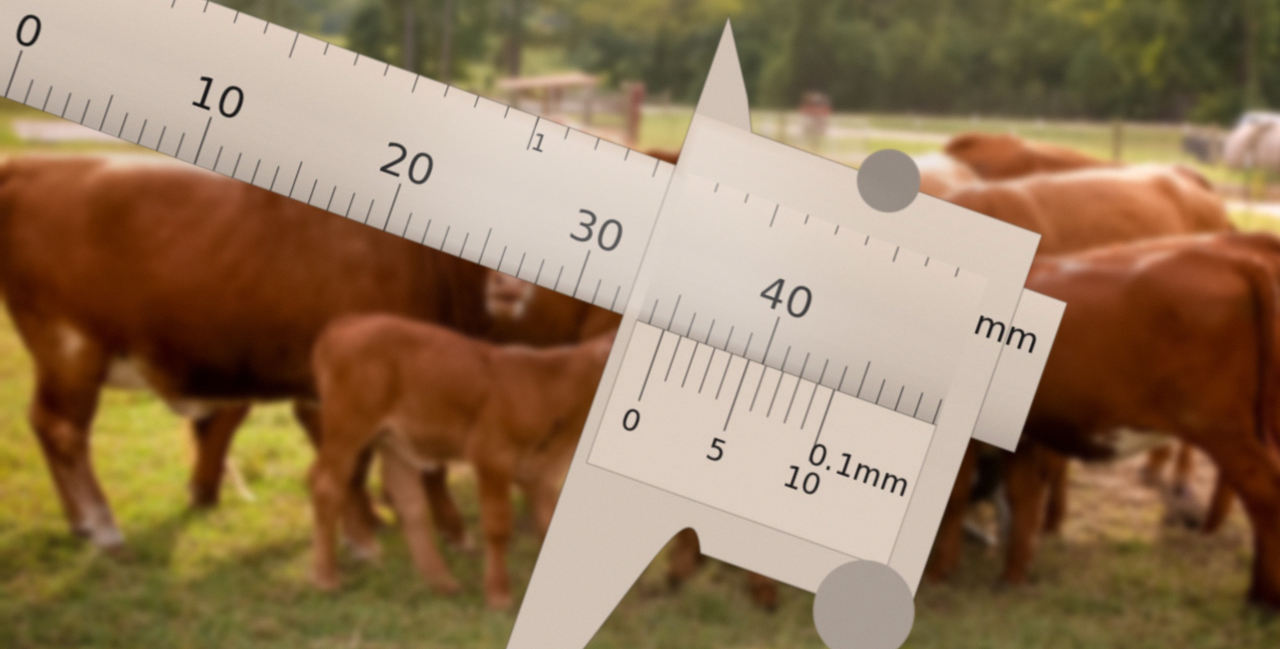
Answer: 34.8 mm
